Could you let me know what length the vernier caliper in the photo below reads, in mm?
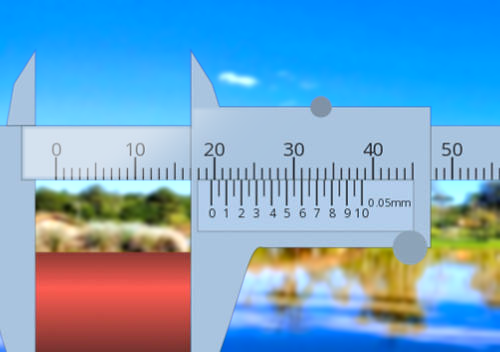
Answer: 19.6 mm
